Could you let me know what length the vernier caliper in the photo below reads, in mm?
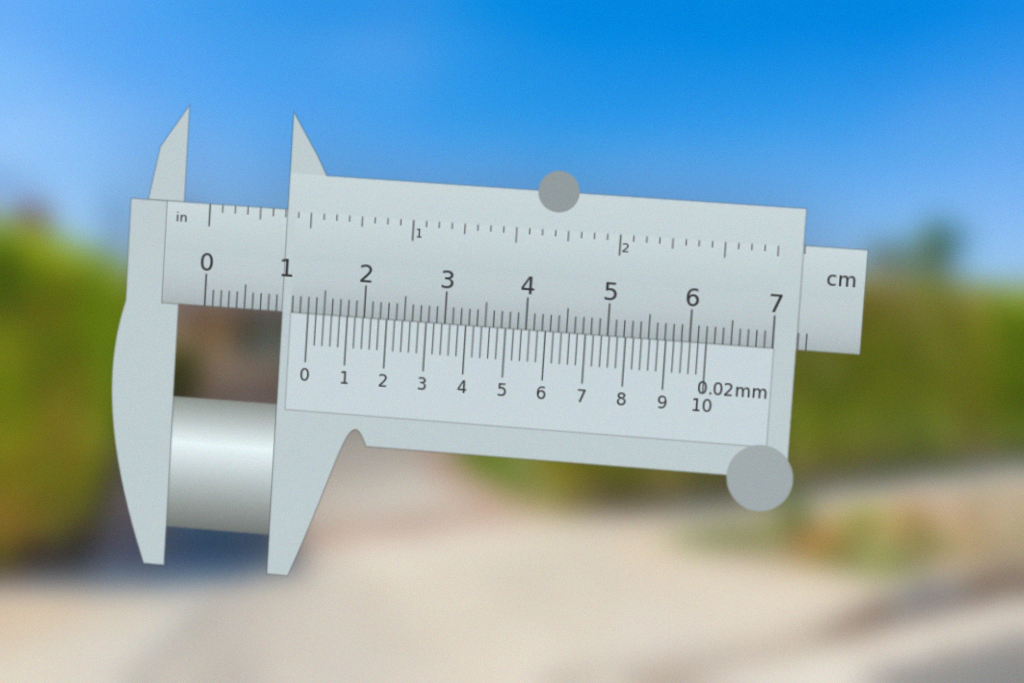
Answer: 13.0 mm
